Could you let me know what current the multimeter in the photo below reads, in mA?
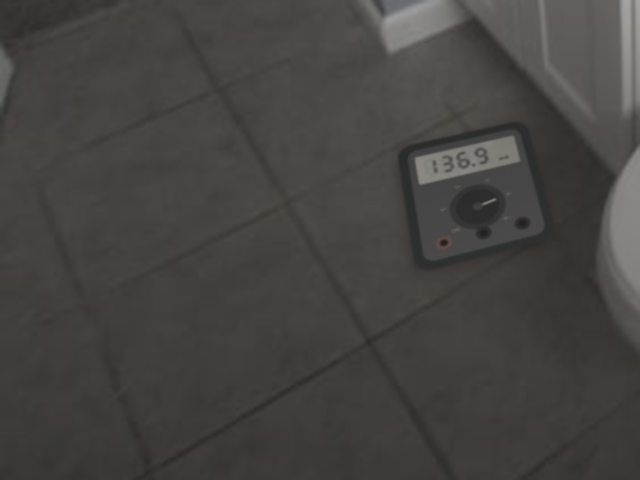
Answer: 136.9 mA
